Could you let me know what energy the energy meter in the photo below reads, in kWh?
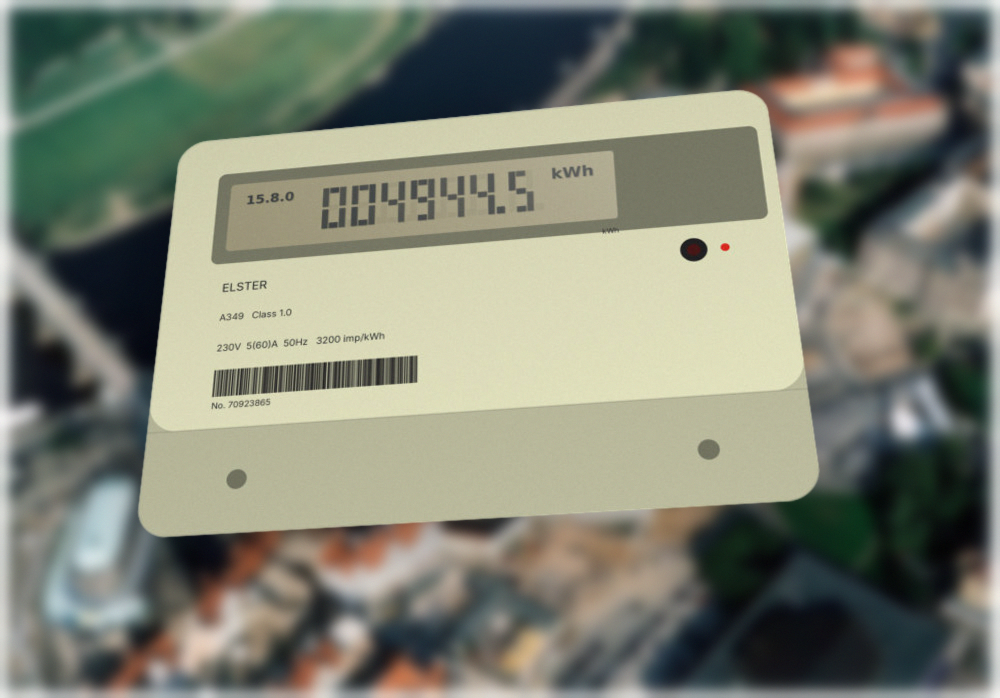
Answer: 4944.5 kWh
